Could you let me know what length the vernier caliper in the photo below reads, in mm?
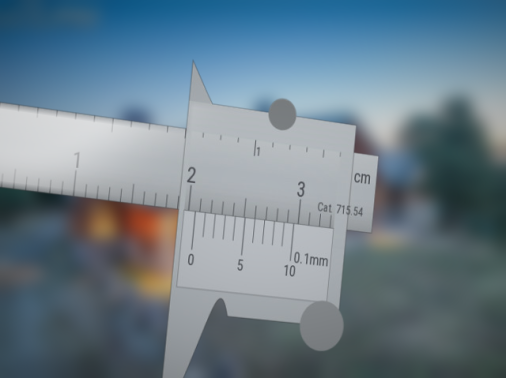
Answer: 20.6 mm
